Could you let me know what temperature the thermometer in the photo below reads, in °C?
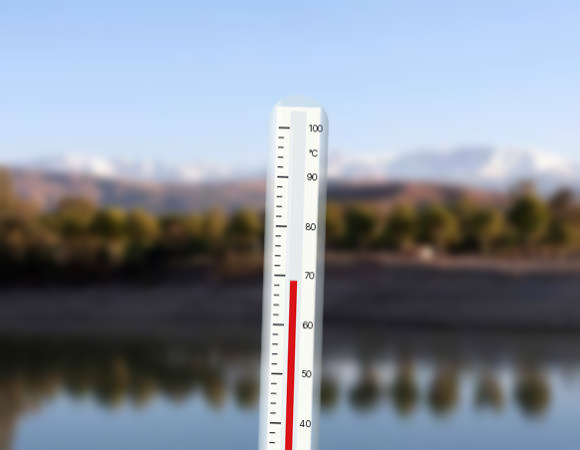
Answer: 69 °C
